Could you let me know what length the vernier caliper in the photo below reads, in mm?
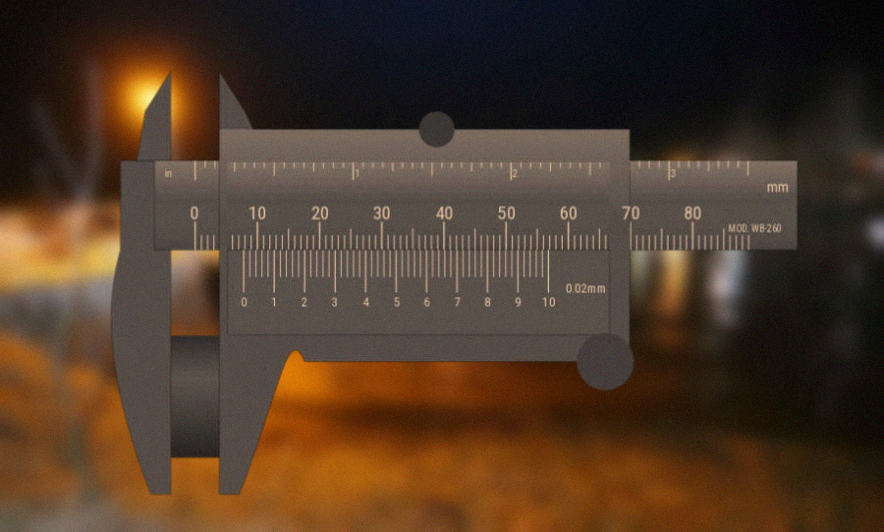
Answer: 7.8 mm
